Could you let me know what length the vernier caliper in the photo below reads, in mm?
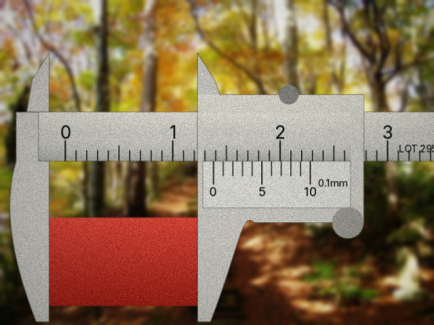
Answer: 13.8 mm
